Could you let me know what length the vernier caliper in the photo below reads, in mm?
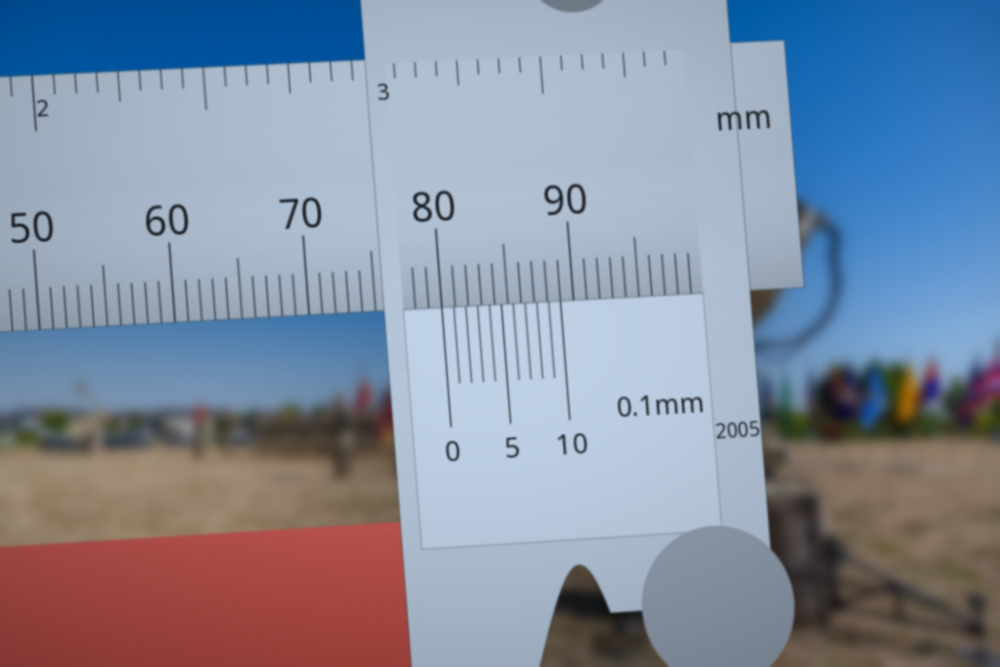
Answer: 80.0 mm
